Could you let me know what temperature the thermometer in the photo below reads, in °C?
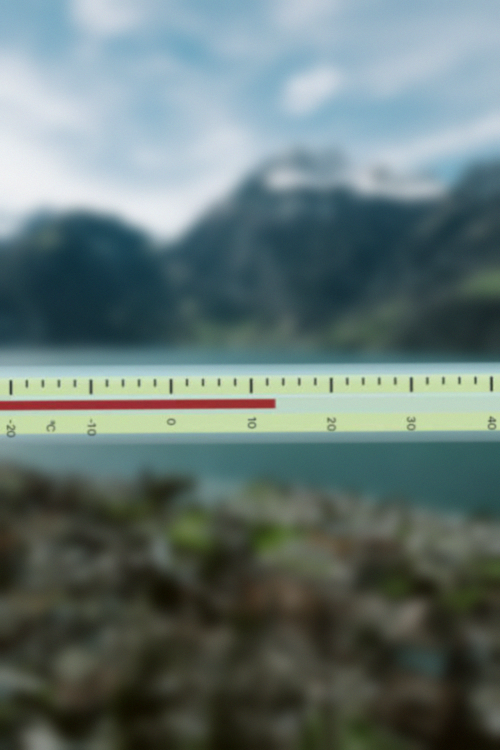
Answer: 13 °C
